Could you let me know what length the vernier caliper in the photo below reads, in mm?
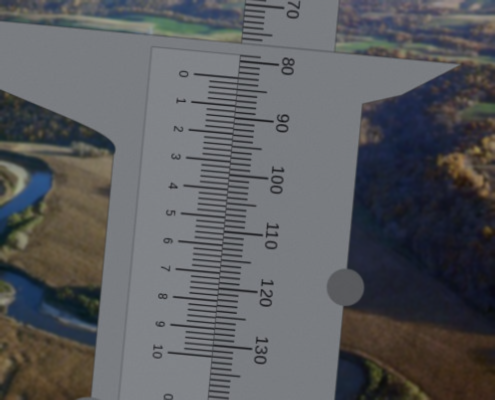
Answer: 83.0 mm
